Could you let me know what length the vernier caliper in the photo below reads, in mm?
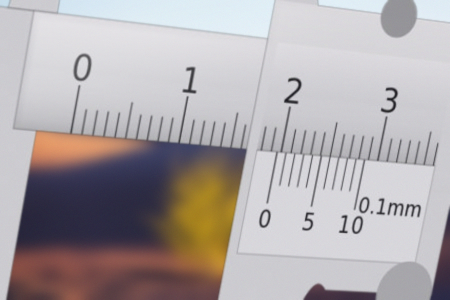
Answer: 19.6 mm
